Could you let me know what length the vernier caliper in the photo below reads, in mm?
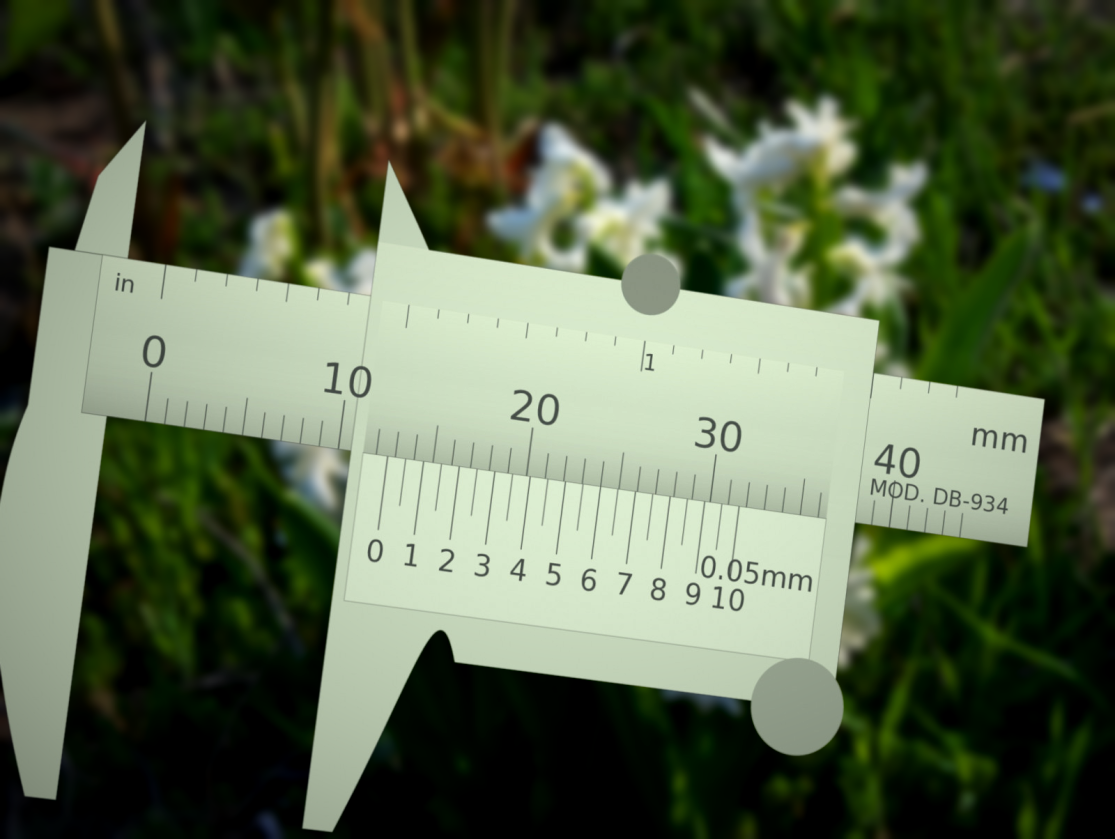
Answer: 12.6 mm
